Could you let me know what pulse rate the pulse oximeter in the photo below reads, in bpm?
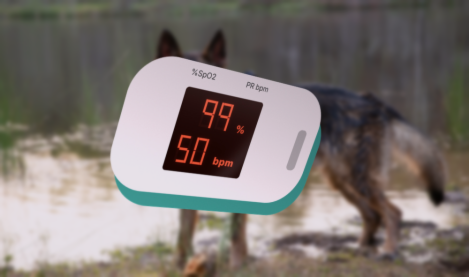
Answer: 50 bpm
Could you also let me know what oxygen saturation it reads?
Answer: 99 %
